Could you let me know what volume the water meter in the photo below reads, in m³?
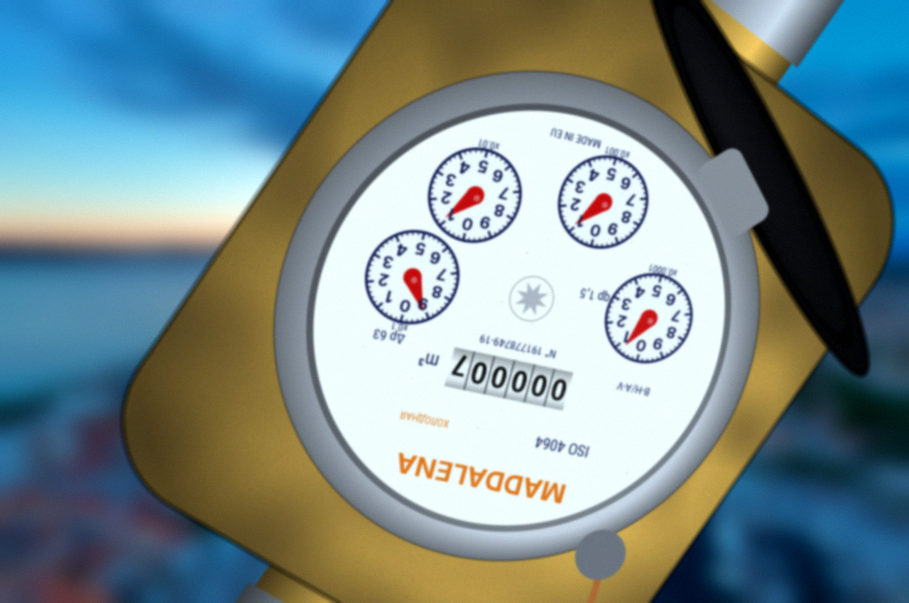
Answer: 6.9110 m³
